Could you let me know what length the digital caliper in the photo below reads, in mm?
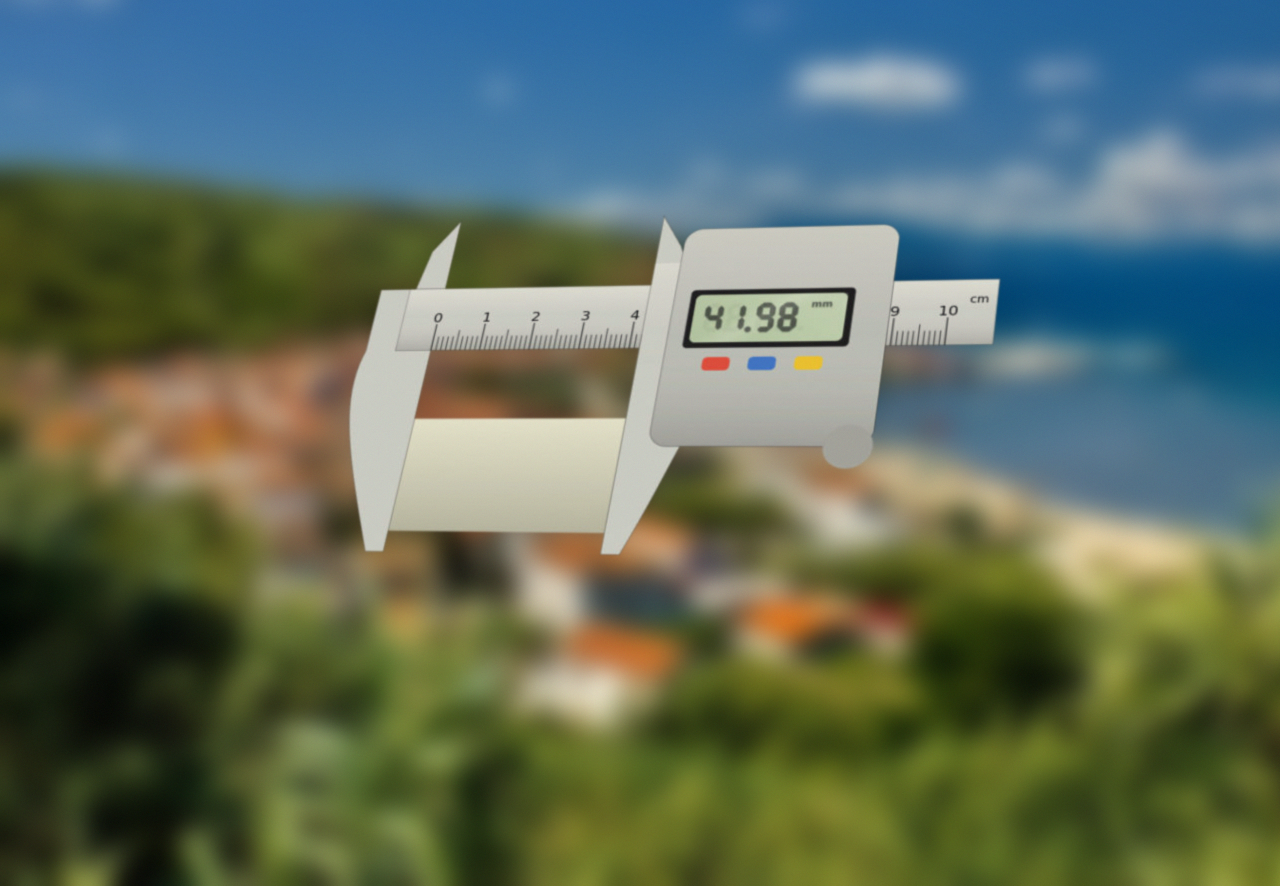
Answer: 41.98 mm
